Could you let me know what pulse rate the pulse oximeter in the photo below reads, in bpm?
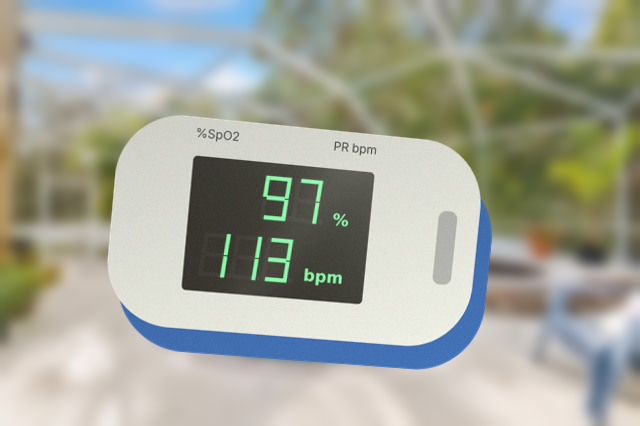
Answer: 113 bpm
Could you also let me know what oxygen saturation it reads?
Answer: 97 %
